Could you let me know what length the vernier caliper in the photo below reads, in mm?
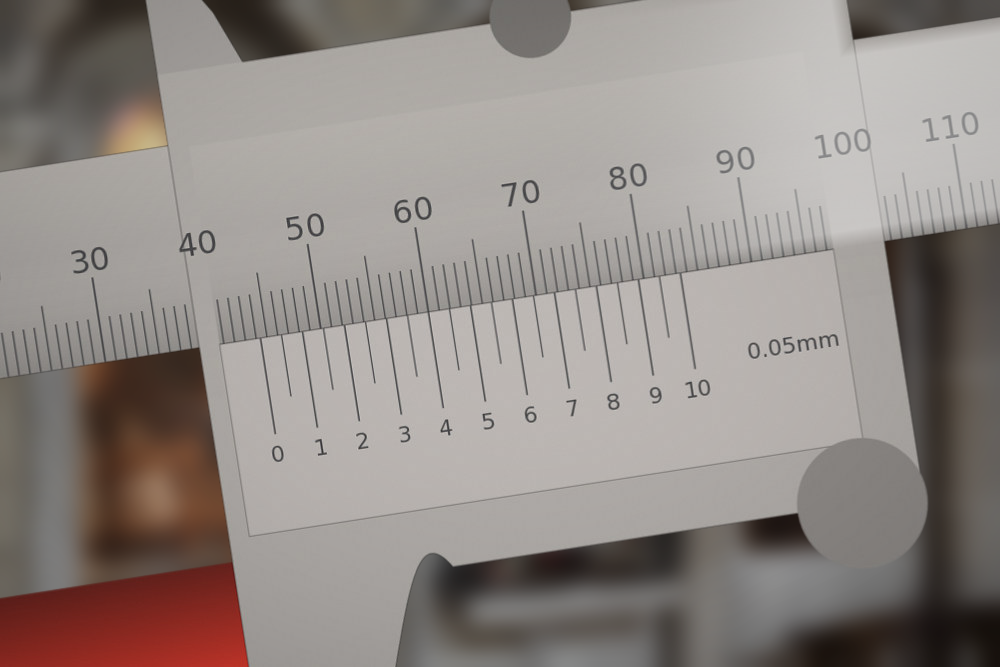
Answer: 44.4 mm
